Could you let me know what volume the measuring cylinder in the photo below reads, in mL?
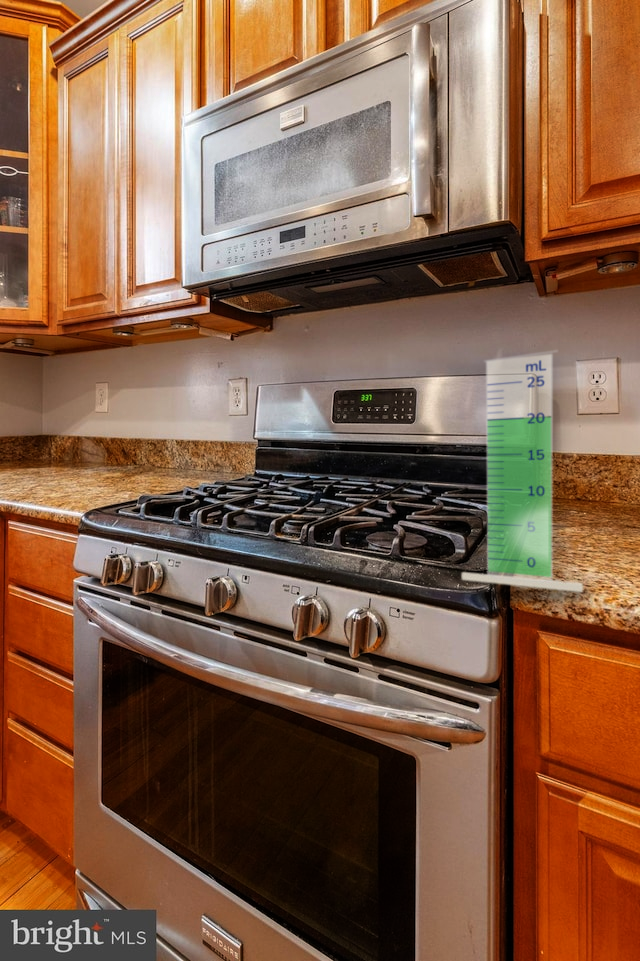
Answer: 20 mL
